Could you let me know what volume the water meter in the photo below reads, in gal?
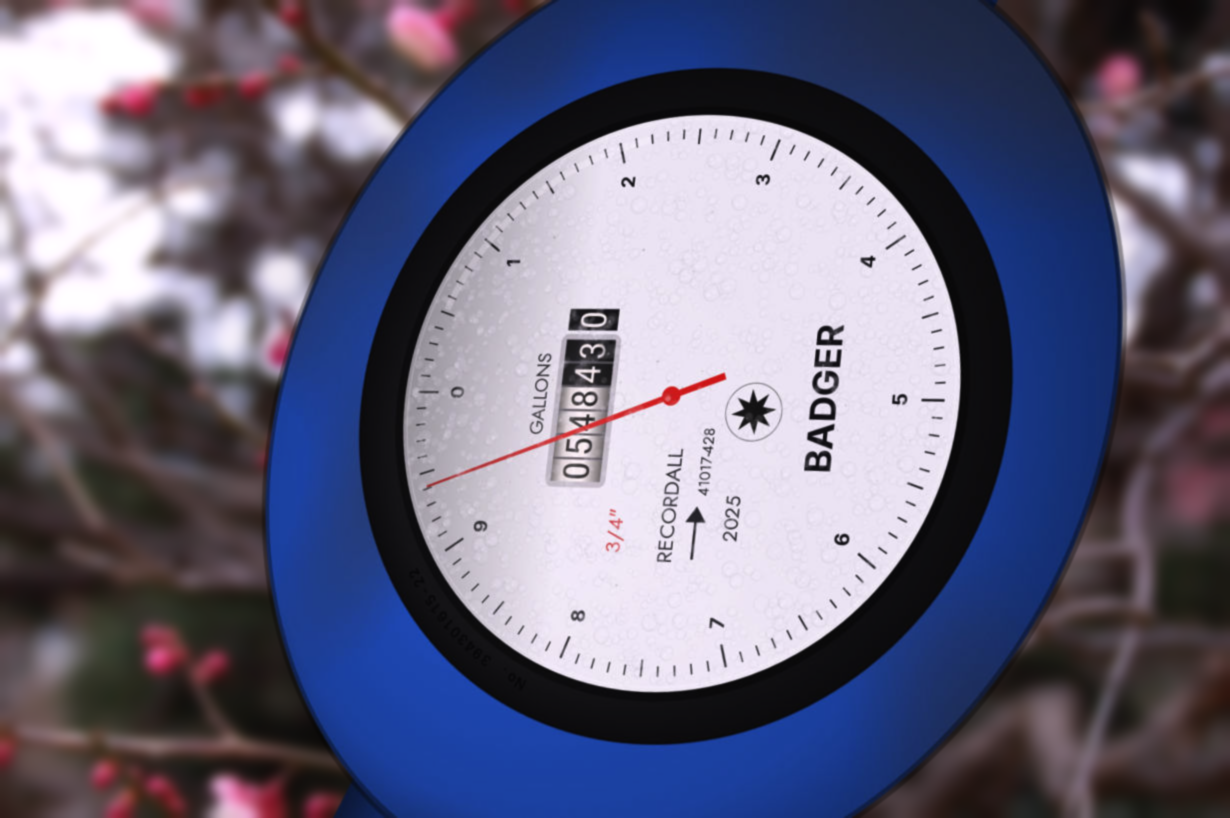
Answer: 548429.4 gal
